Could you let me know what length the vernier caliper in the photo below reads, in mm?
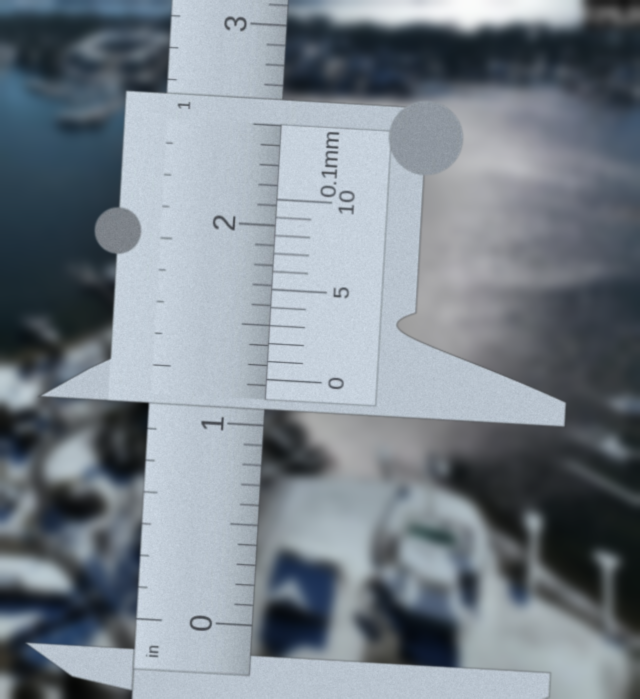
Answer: 12.3 mm
